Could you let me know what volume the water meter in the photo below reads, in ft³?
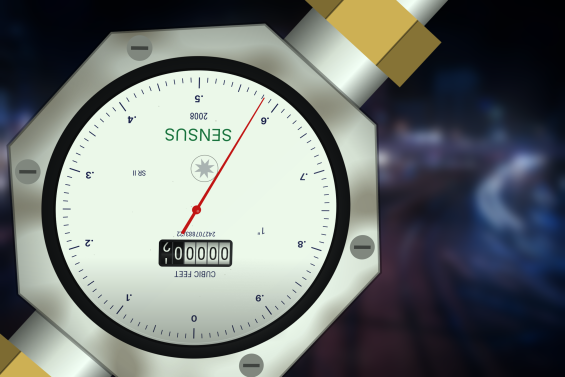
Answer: 1.58 ft³
